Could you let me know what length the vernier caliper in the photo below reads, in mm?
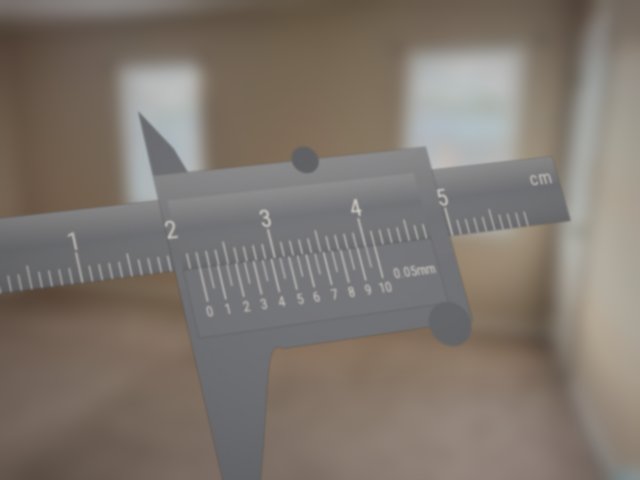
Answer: 22.0 mm
